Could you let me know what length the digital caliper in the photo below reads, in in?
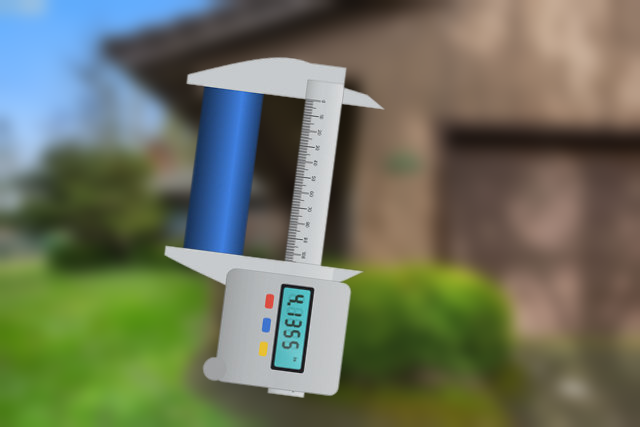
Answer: 4.1355 in
